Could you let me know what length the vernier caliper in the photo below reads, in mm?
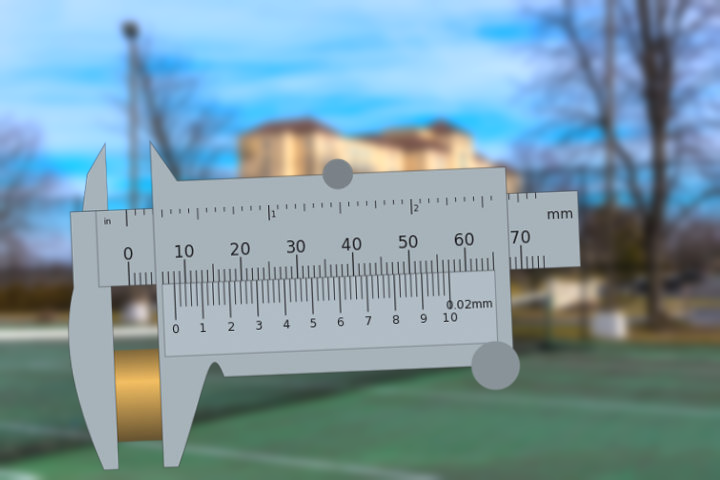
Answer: 8.0 mm
